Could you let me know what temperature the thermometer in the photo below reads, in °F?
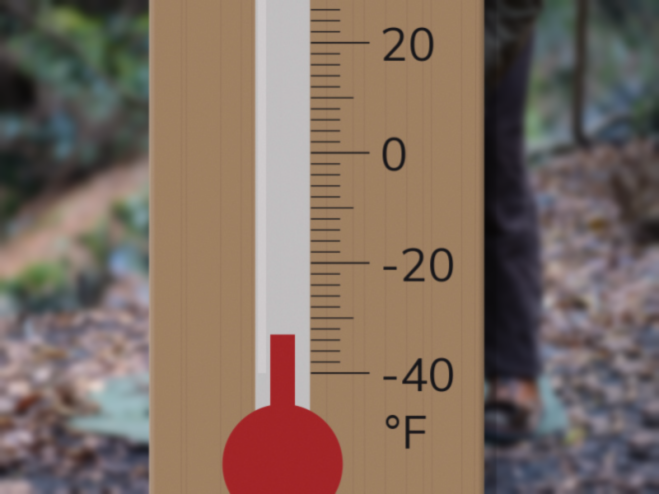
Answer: -33 °F
